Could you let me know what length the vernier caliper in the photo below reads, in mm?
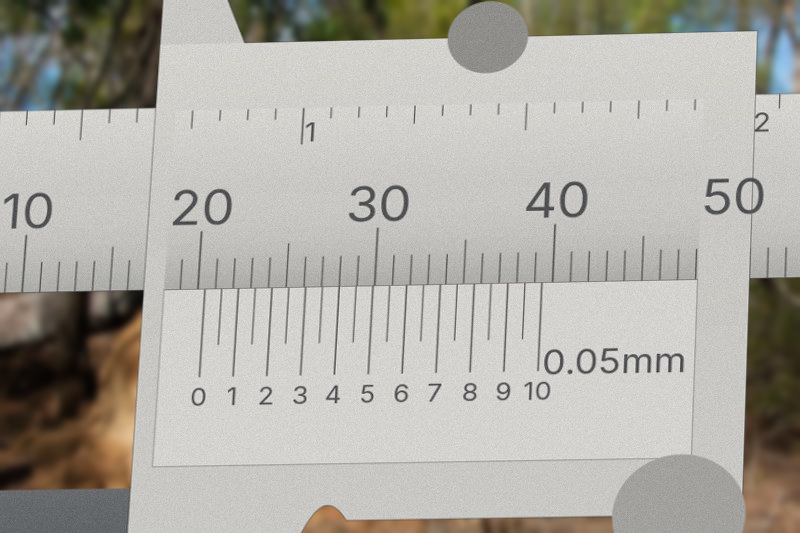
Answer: 20.4 mm
